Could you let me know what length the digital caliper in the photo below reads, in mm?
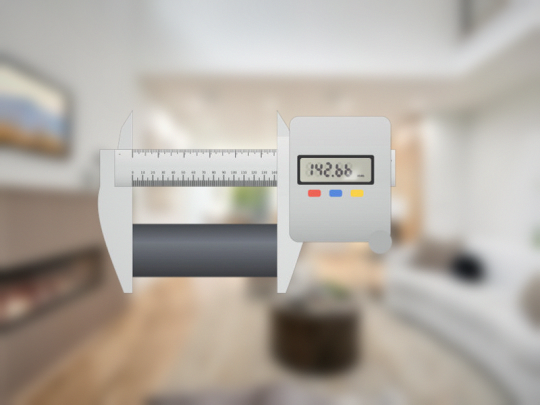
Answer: 142.66 mm
